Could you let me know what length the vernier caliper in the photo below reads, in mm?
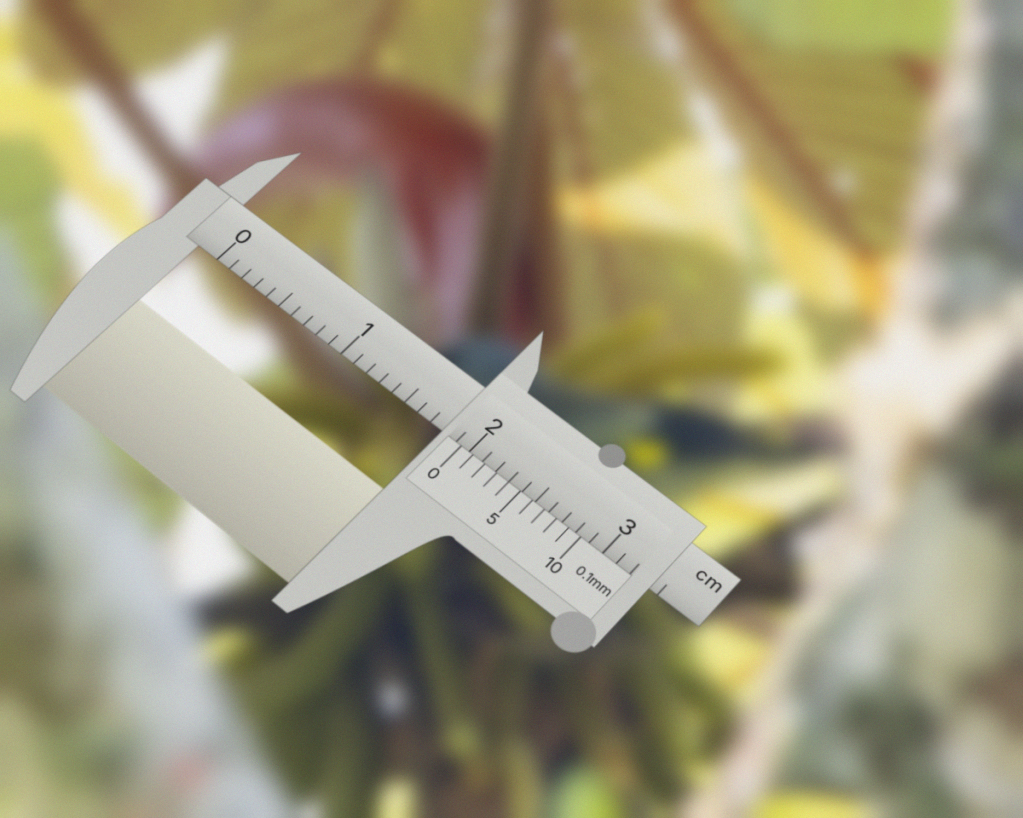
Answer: 19.4 mm
